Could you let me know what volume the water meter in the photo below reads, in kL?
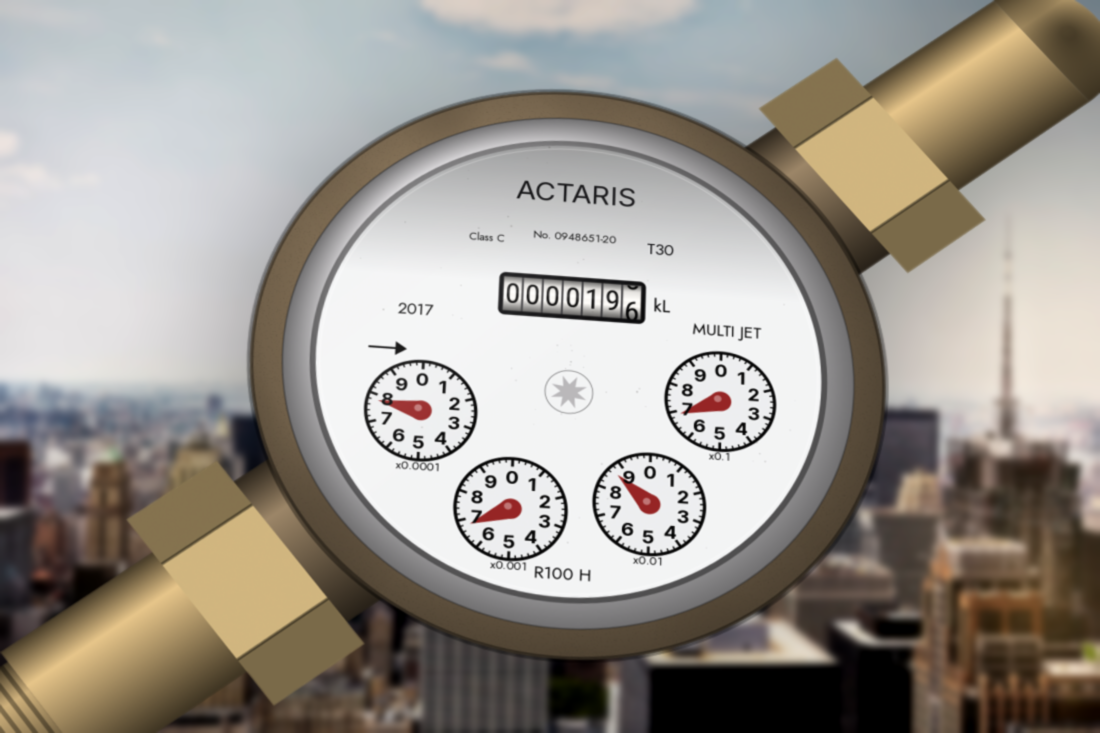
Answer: 195.6867 kL
